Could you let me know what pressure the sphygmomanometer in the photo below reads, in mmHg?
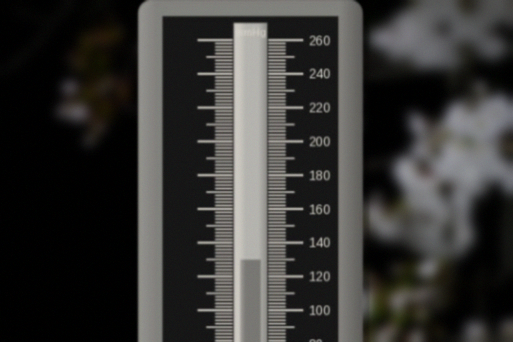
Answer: 130 mmHg
